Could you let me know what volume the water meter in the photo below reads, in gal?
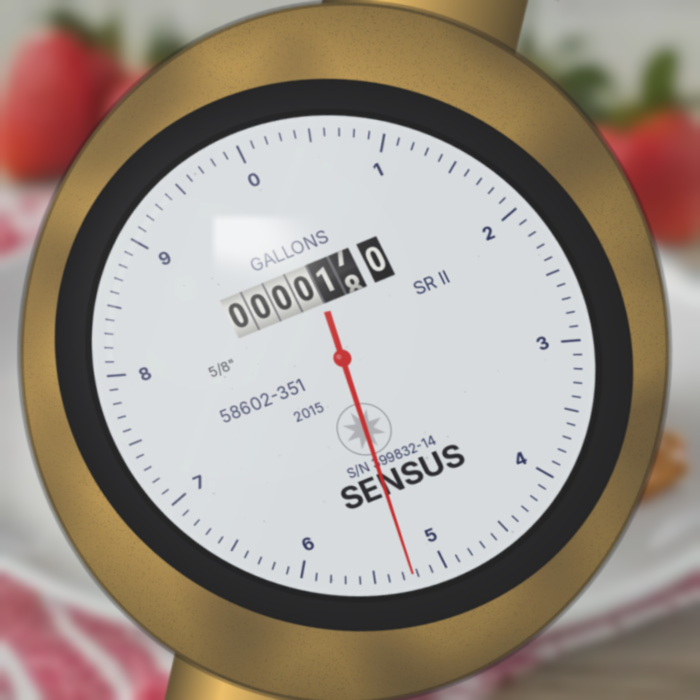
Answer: 175.2 gal
